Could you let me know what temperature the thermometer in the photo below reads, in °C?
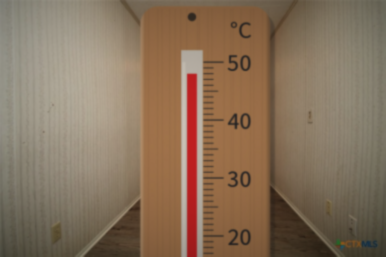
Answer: 48 °C
